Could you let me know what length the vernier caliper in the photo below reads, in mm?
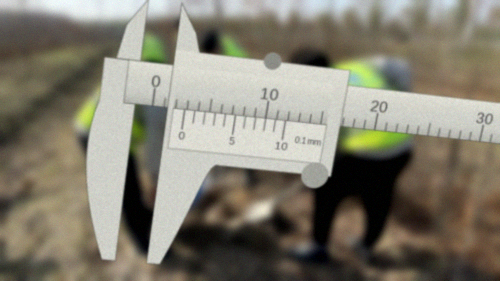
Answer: 2.8 mm
